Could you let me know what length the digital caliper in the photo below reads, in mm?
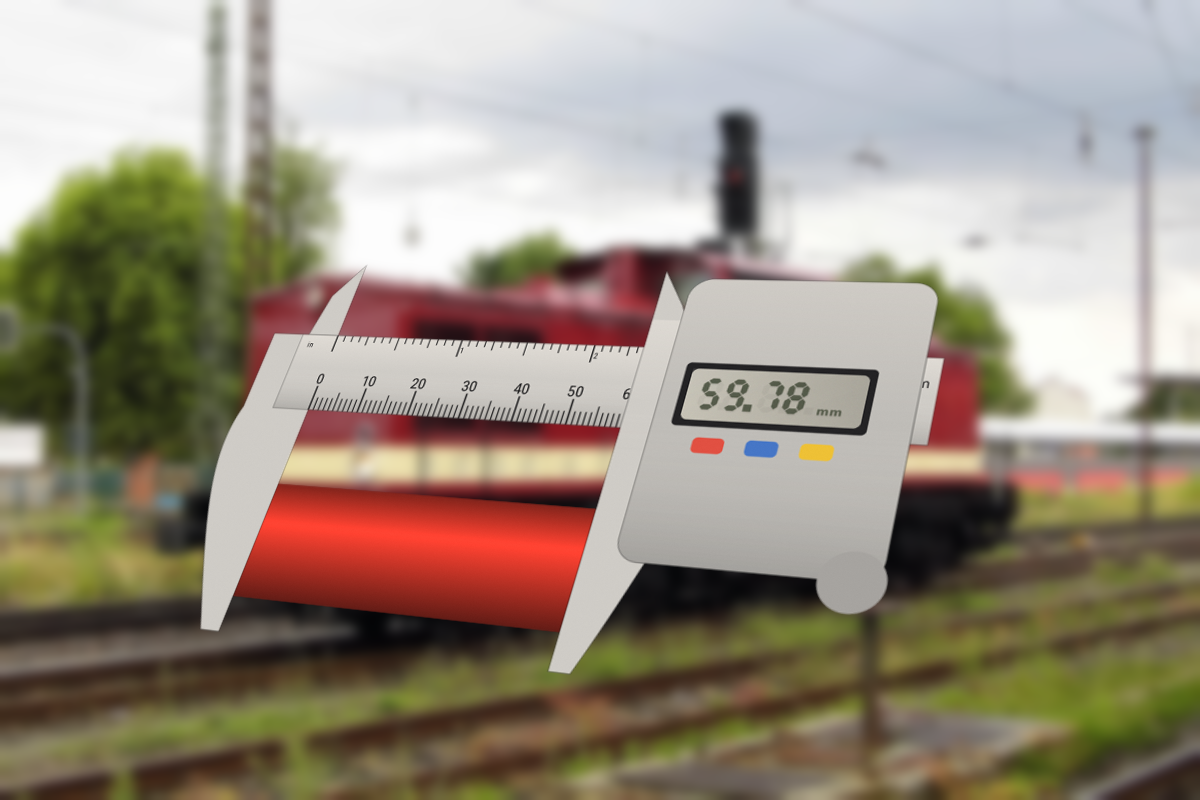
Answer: 59.78 mm
